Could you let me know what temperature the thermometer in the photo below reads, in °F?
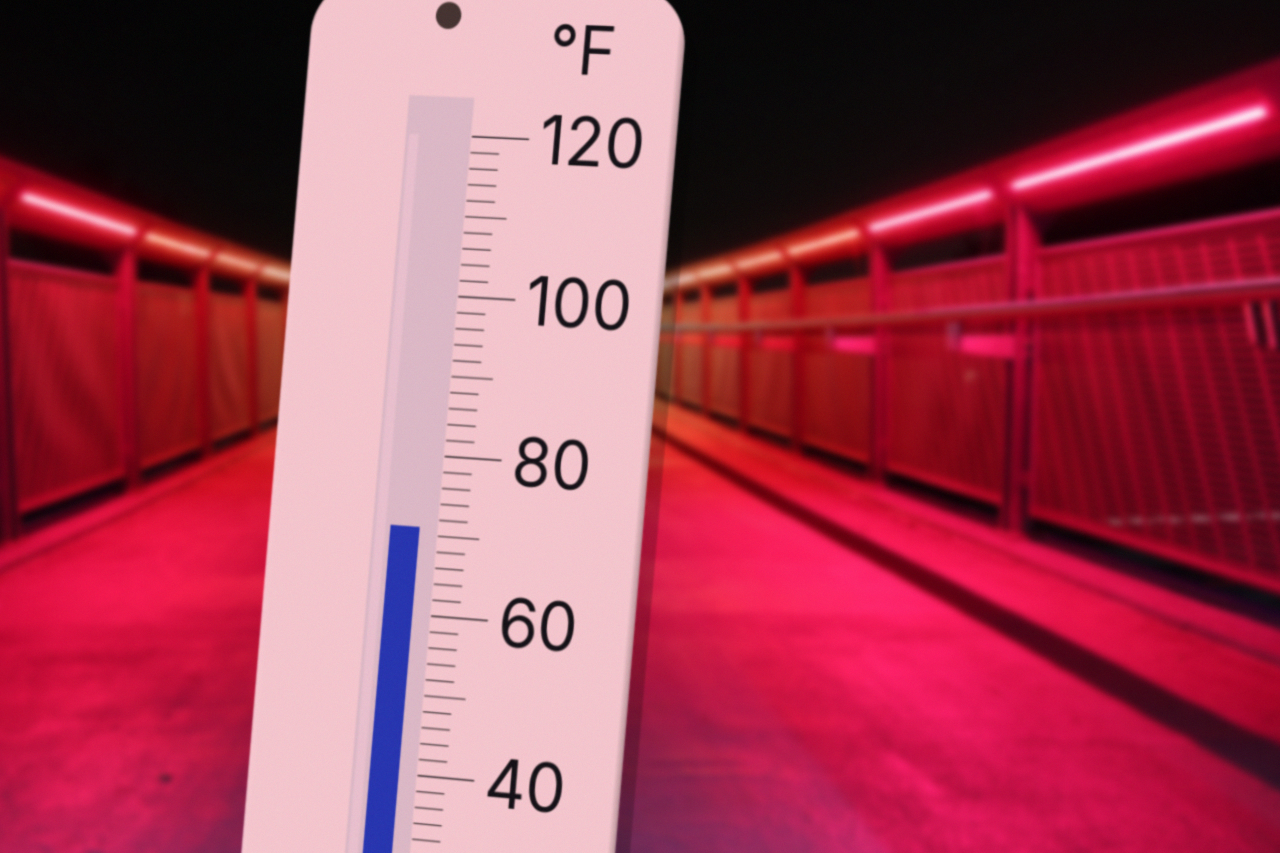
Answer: 71 °F
